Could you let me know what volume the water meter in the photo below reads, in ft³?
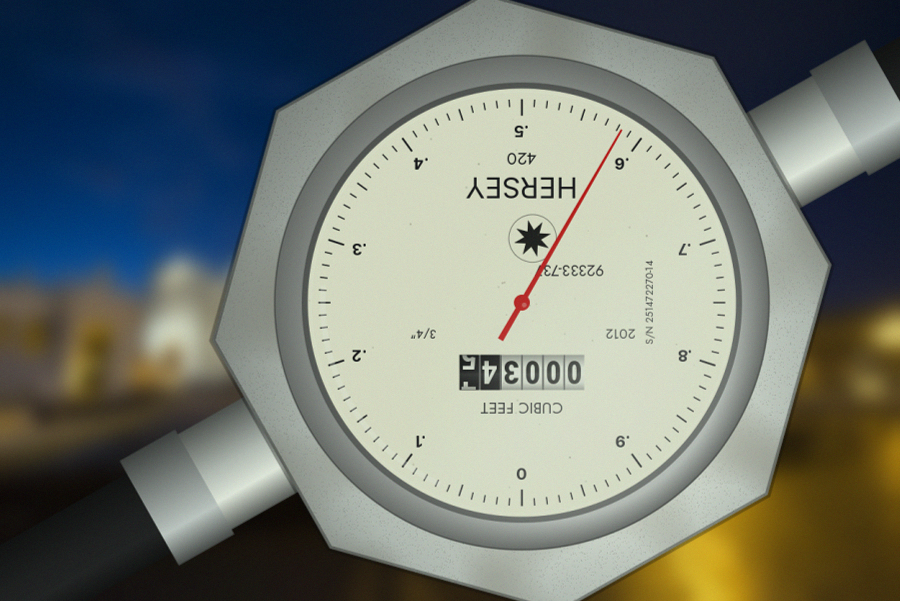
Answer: 344.58 ft³
